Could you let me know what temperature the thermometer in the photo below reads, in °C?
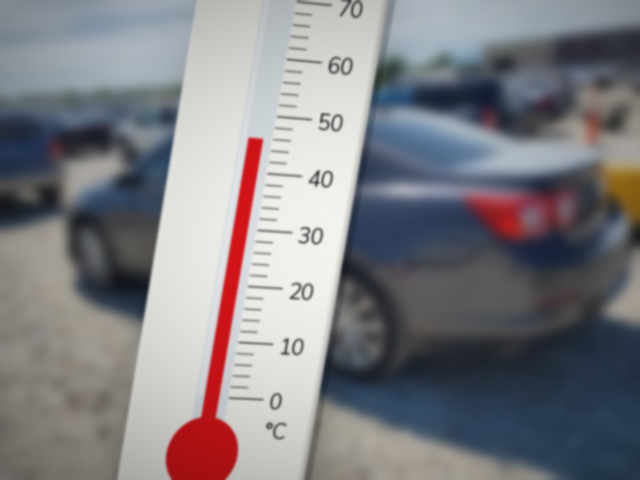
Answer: 46 °C
